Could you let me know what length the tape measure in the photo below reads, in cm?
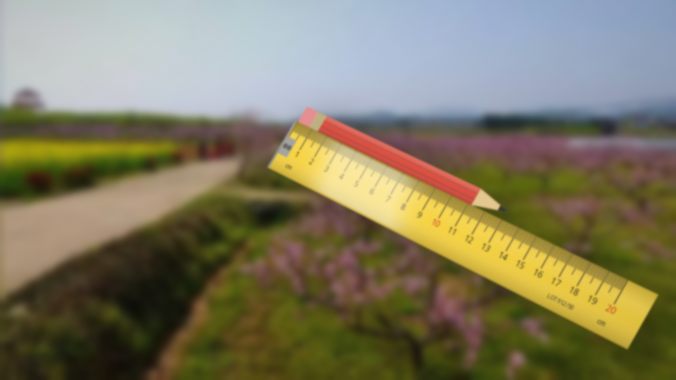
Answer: 13 cm
